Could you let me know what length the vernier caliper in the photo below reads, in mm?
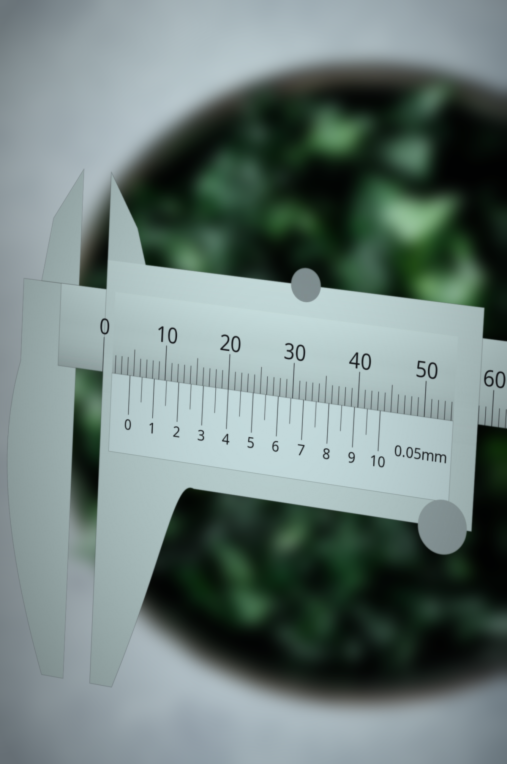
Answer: 4.4 mm
